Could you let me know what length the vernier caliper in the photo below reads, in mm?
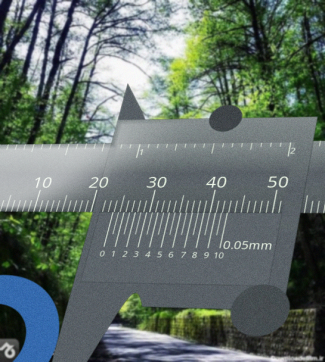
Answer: 23.8 mm
